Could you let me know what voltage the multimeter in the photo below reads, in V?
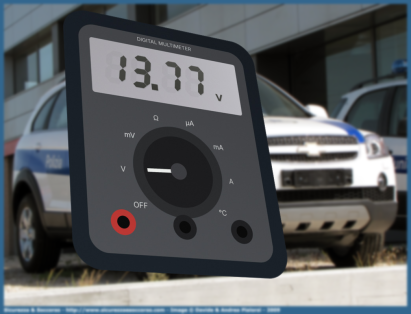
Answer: 13.77 V
